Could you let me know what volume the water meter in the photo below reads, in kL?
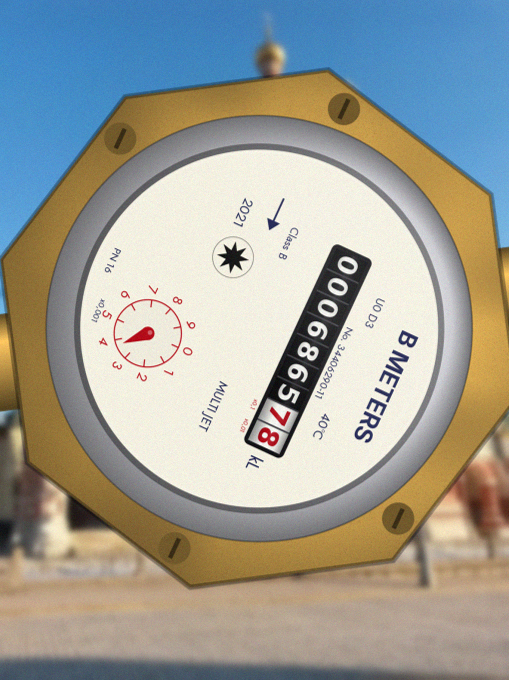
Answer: 6865.783 kL
